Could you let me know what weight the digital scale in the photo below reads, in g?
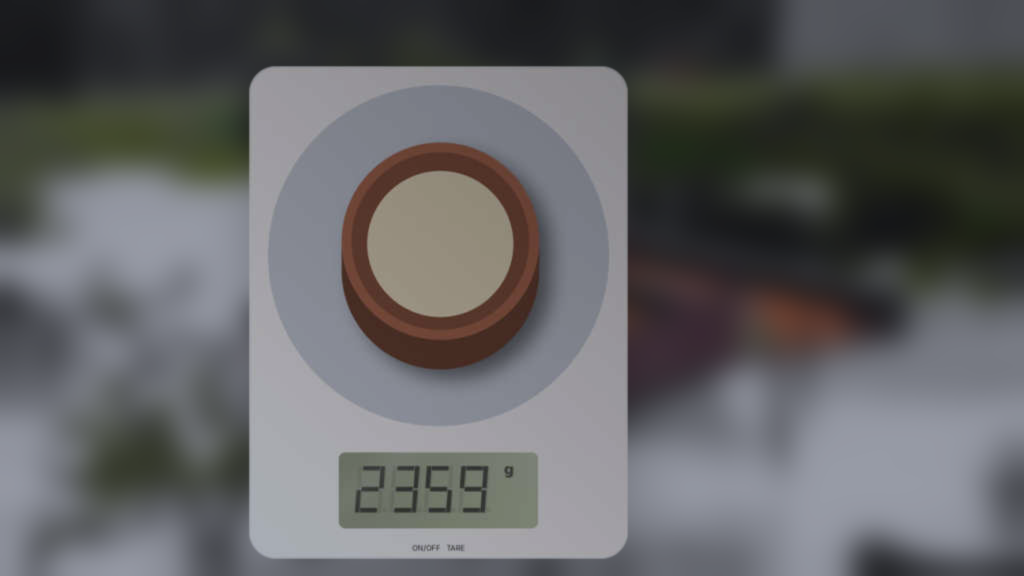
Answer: 2359 g
